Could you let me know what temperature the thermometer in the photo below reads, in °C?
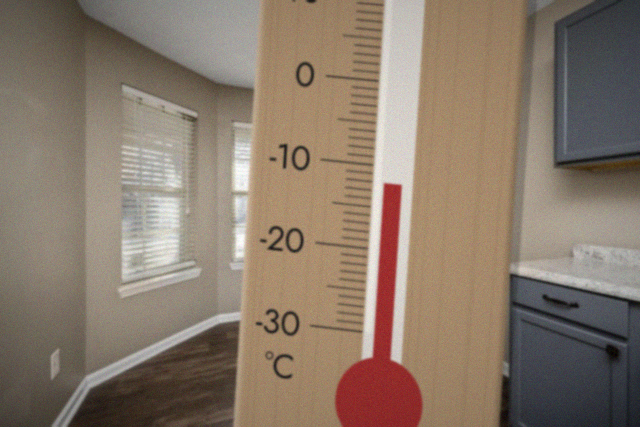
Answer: -12 °C
